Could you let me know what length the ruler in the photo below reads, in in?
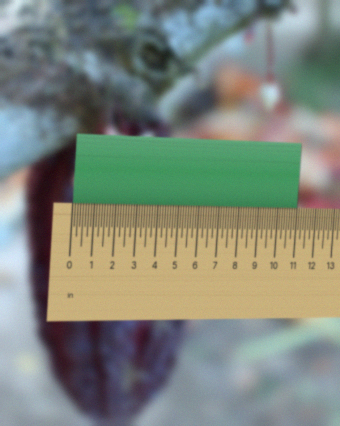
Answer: 11 in
